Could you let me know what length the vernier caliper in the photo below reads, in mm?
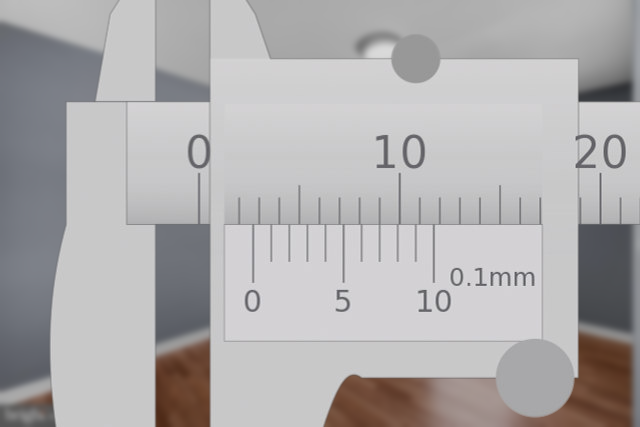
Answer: 2.7 mm
